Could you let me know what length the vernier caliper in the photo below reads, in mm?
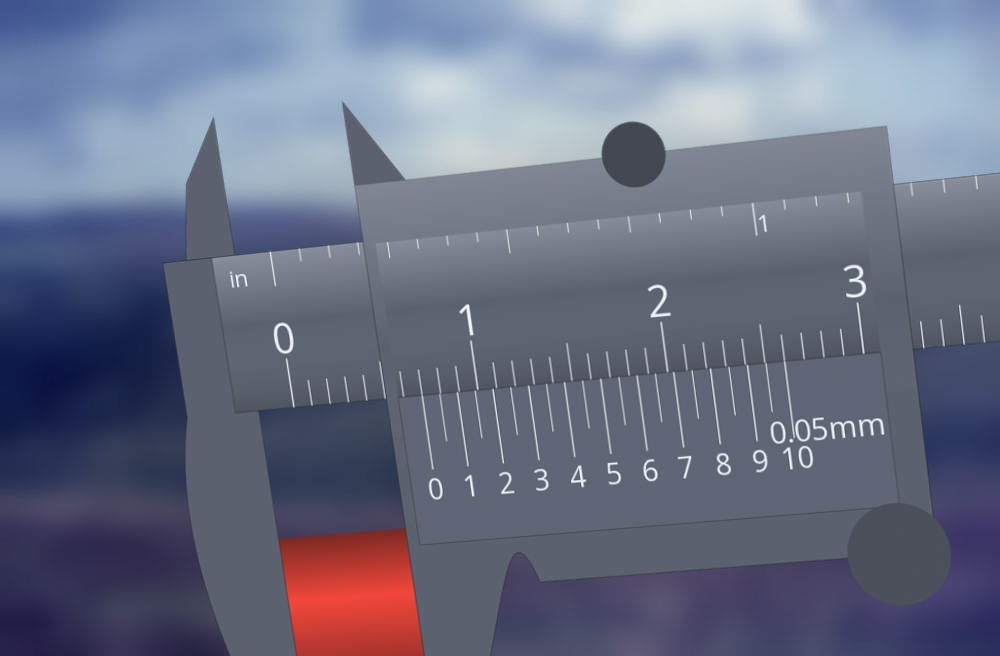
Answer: 7.0 mm
